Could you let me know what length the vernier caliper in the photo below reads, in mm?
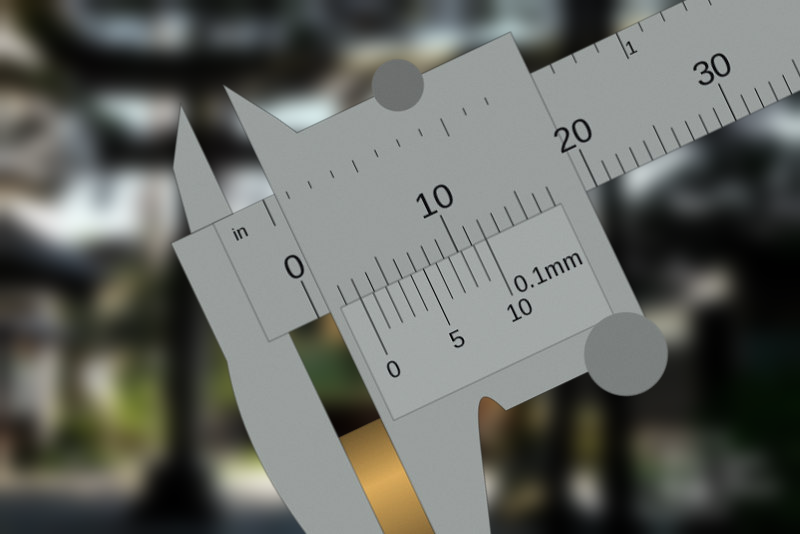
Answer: 3.0 mm
